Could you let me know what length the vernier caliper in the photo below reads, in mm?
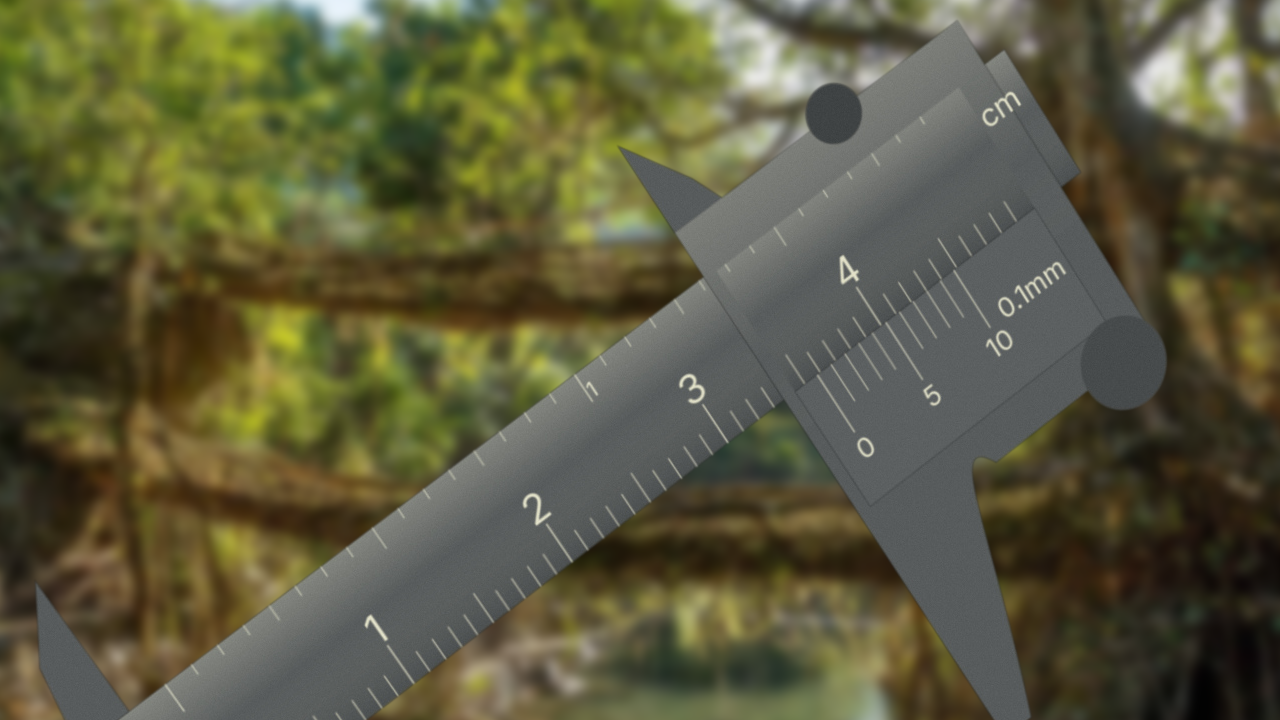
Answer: 35.8 mm
